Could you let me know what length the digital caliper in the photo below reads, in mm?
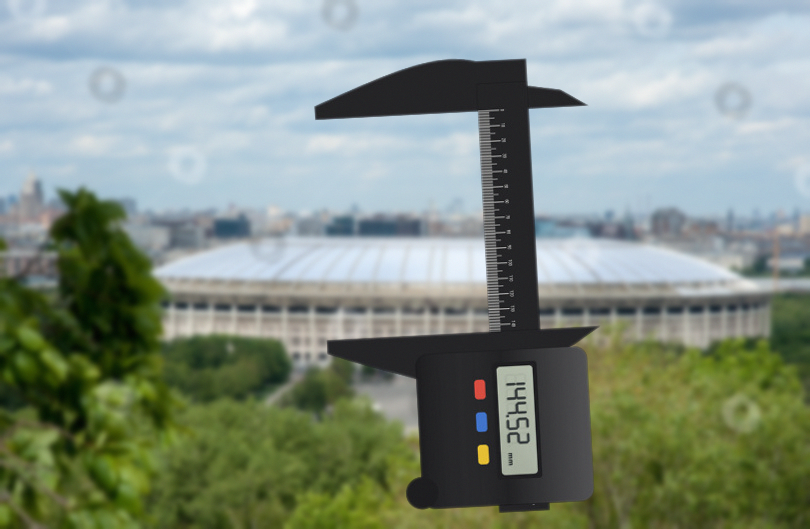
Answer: 144.52 mm
